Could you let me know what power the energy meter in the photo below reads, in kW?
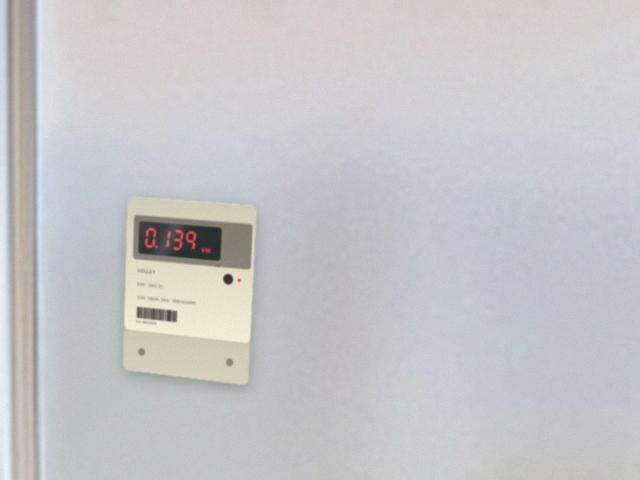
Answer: 0.139 kW
